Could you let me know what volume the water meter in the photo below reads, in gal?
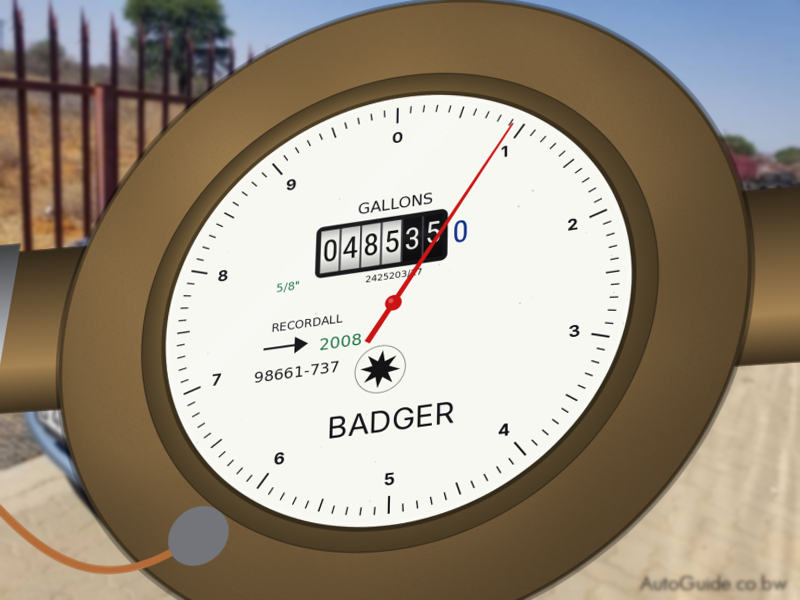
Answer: 485350.9 gal
